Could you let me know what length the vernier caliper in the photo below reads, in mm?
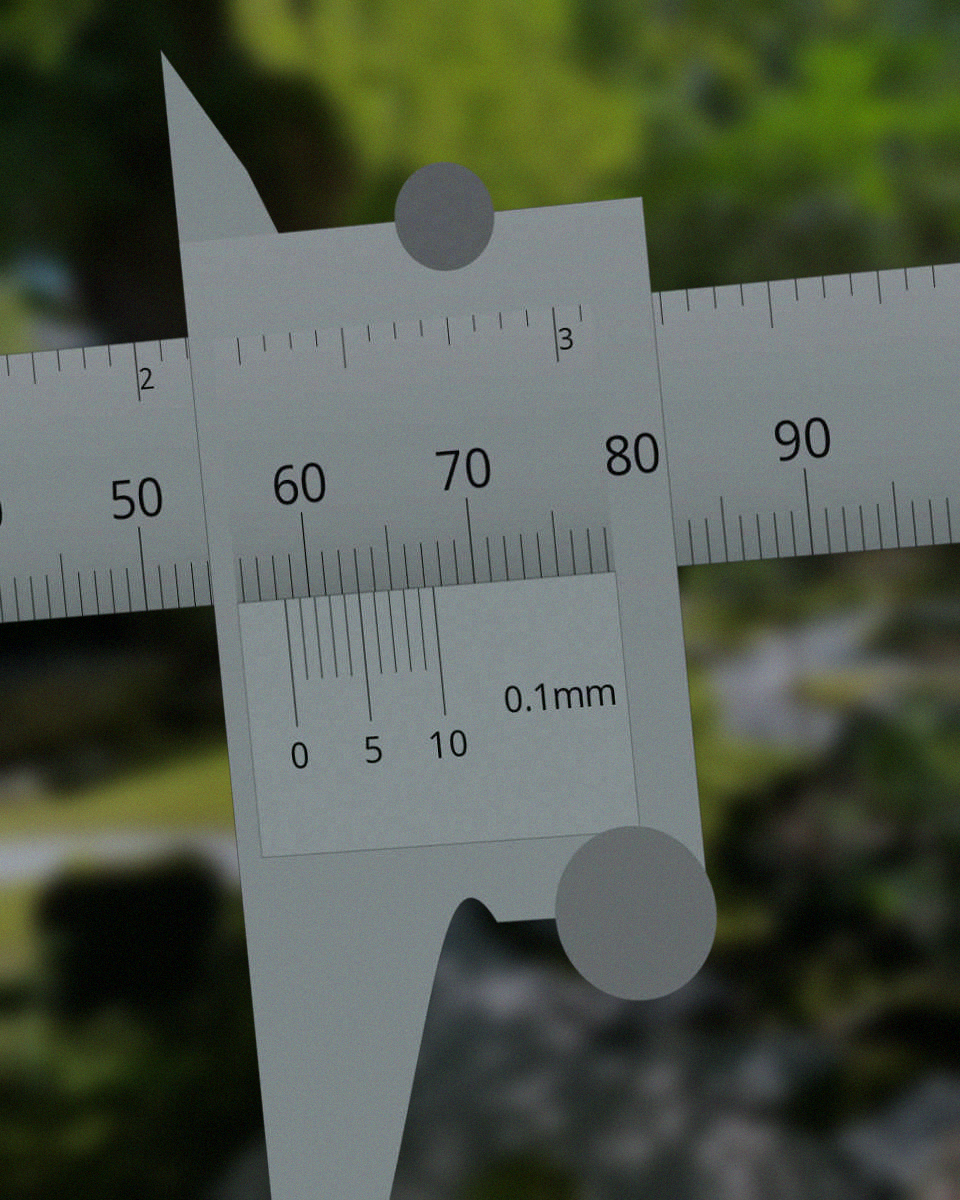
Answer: 58.5 mm
